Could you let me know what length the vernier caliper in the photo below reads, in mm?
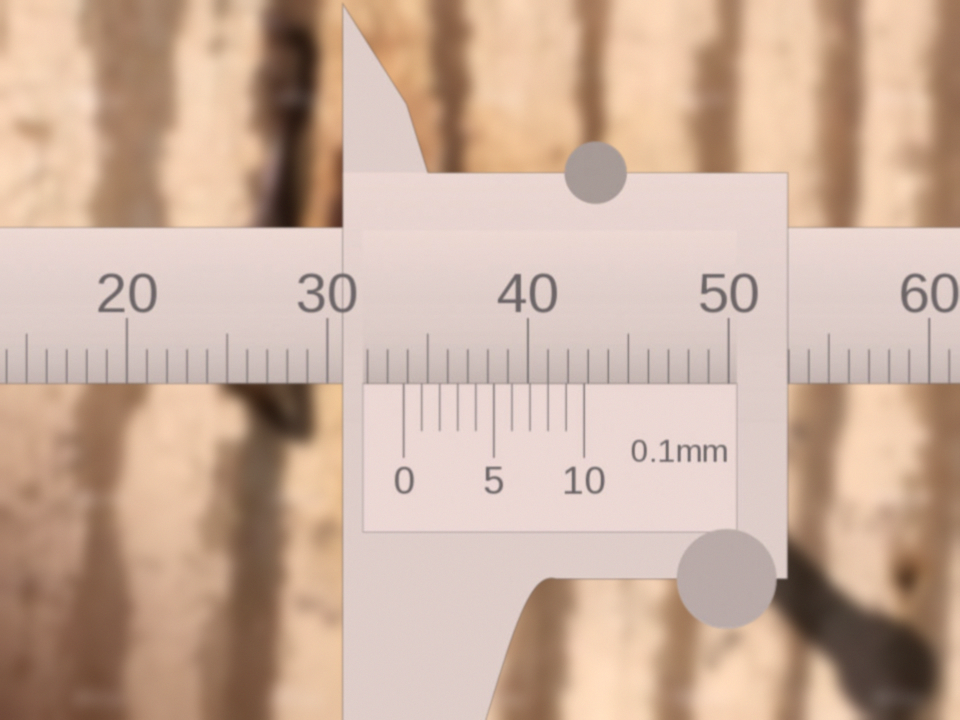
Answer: 33.8 mm
